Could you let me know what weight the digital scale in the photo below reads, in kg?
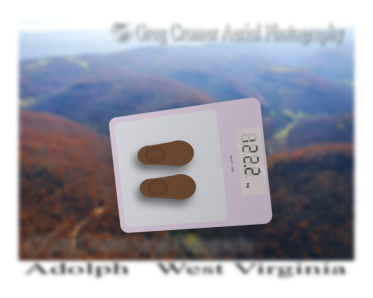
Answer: 122.2 kg
